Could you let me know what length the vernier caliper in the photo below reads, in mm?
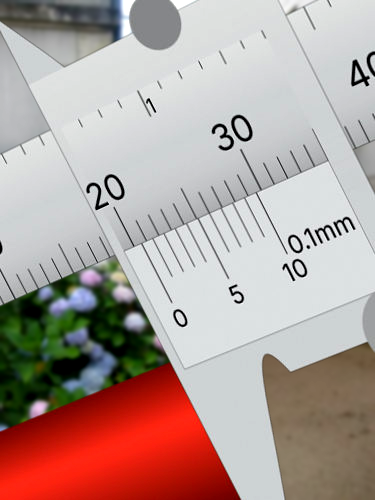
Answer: 20.6 mm
